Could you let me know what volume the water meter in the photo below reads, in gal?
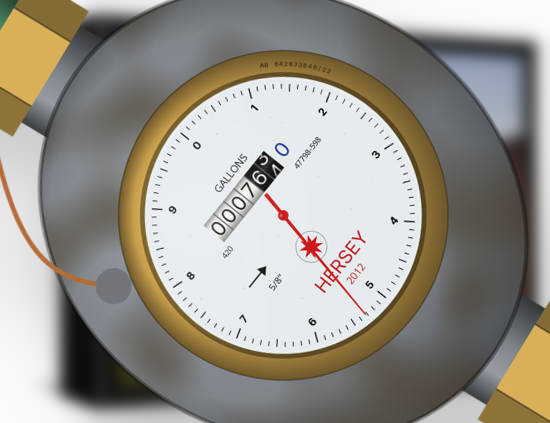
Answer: 7635.3 gal
